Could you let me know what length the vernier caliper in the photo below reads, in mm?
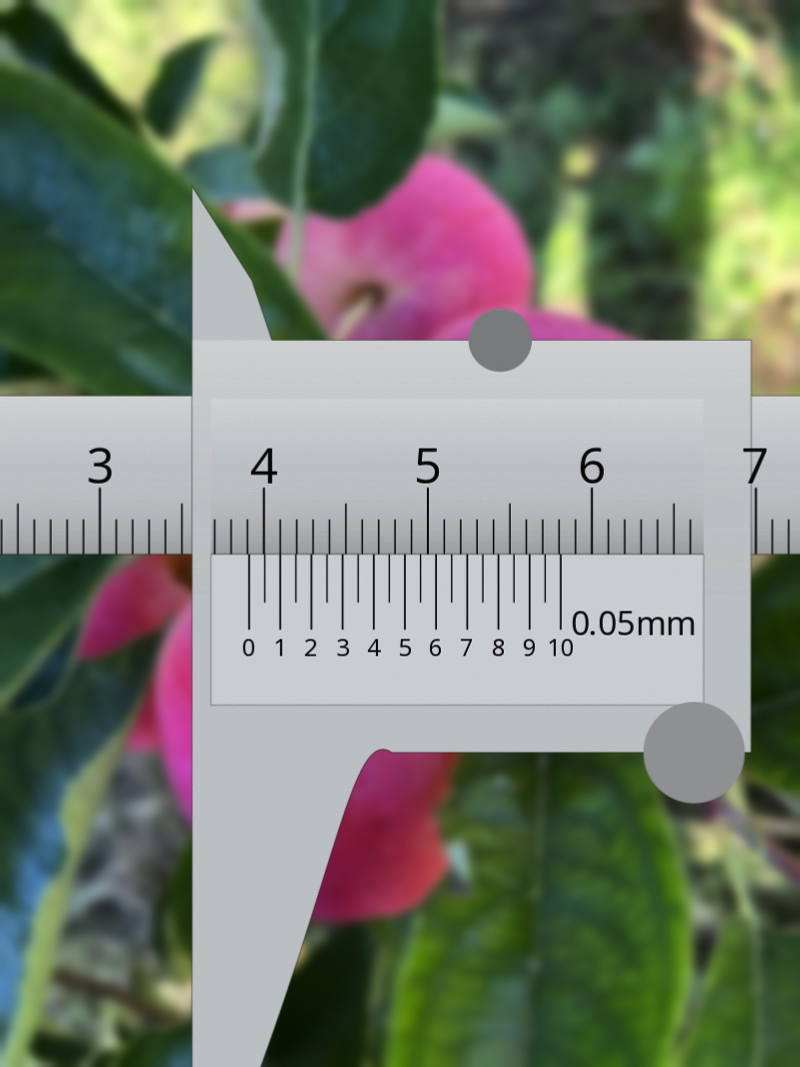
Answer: 39.1 mm
